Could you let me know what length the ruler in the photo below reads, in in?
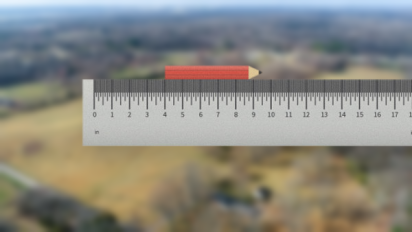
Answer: 5.5 in
